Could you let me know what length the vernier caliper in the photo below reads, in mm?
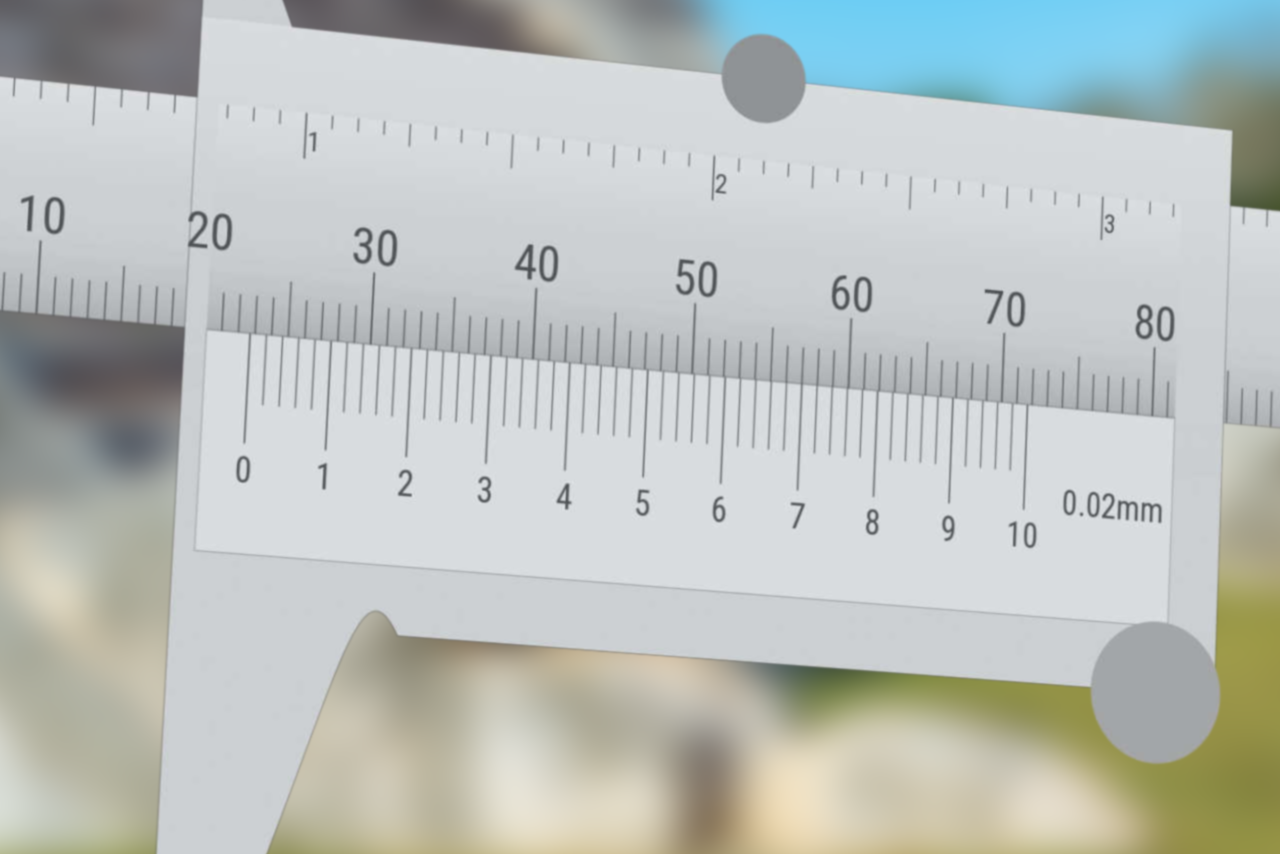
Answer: 22.7 mm
